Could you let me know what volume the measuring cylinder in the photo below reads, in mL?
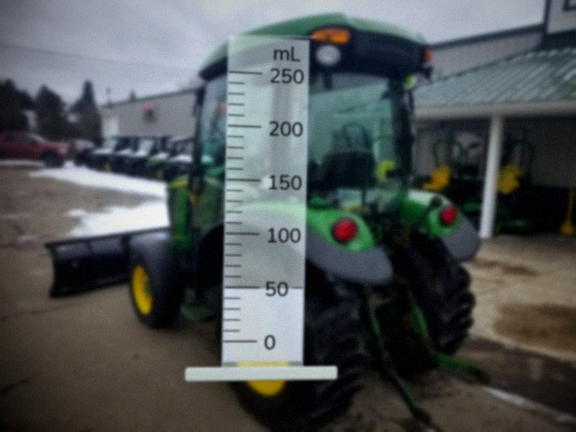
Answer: 50 mL
